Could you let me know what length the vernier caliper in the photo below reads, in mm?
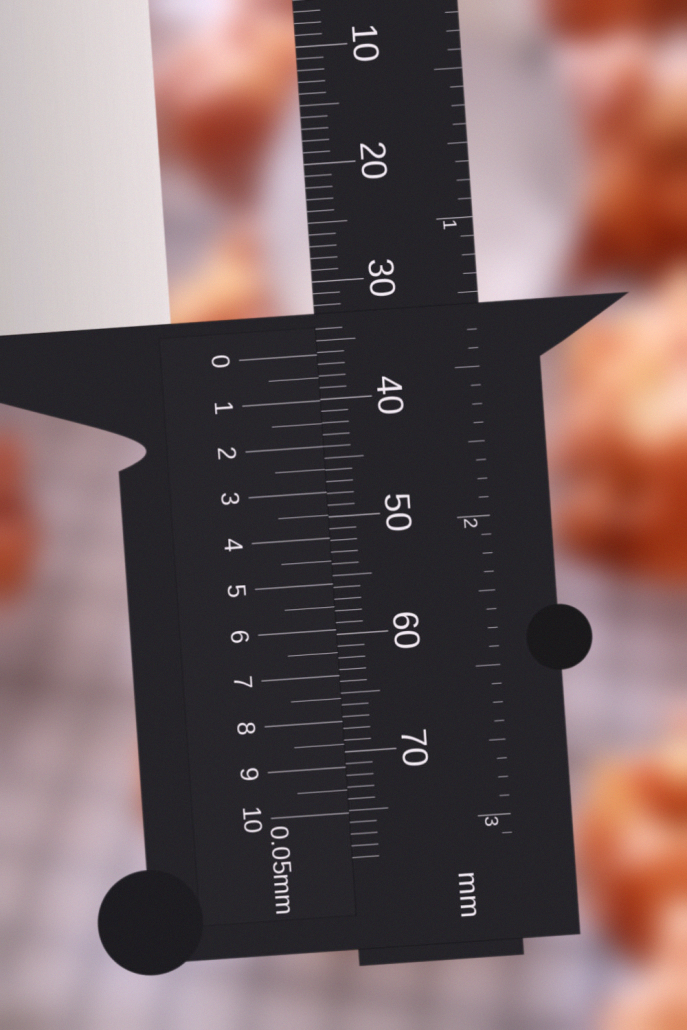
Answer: 36.2 mm
